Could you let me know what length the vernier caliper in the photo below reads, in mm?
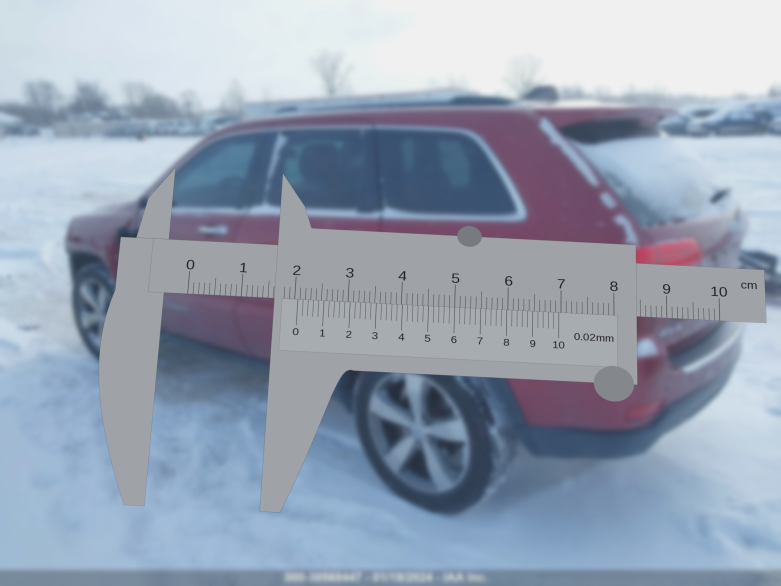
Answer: 20.6 mm
